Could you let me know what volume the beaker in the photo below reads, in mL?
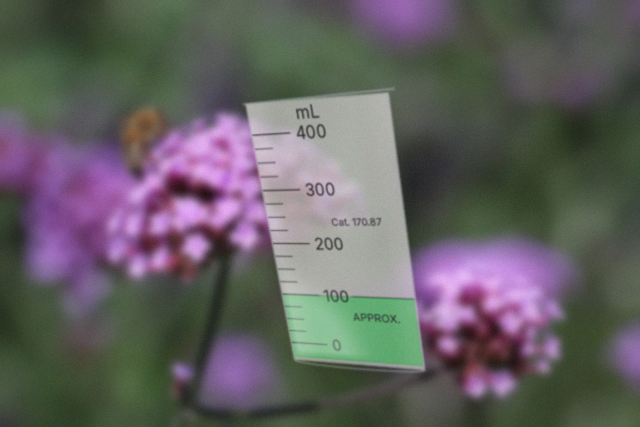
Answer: 100 mL
